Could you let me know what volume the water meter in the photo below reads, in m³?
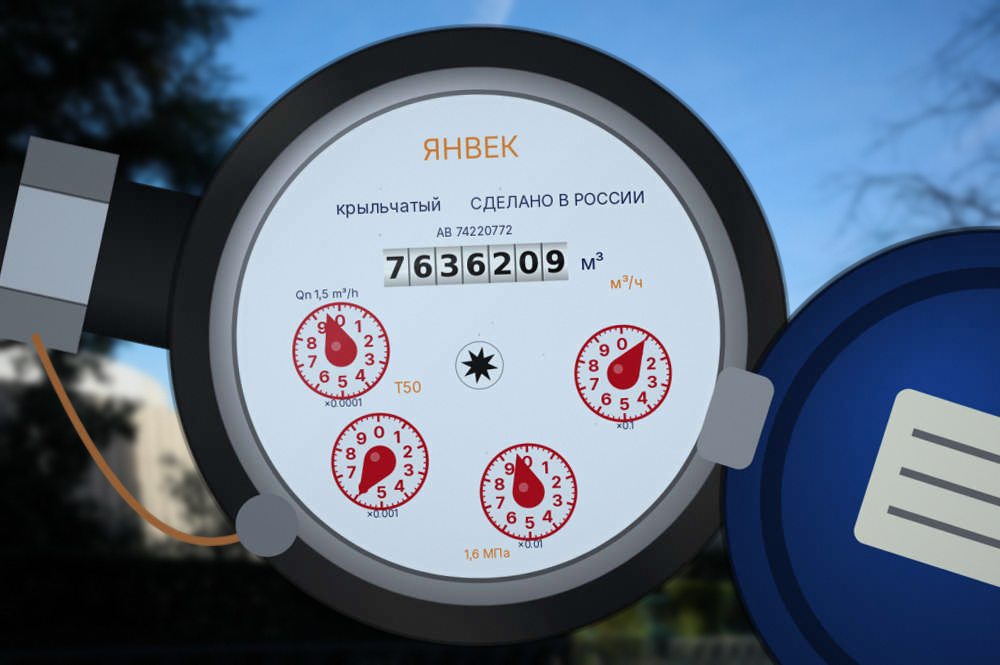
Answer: 7636209.0959 m³
